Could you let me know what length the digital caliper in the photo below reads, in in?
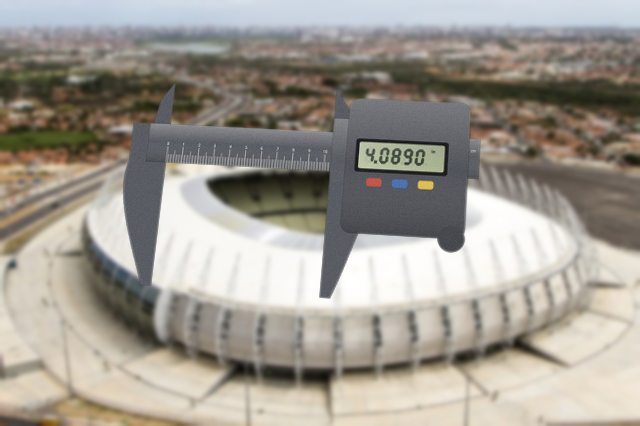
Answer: 4.0890 in
